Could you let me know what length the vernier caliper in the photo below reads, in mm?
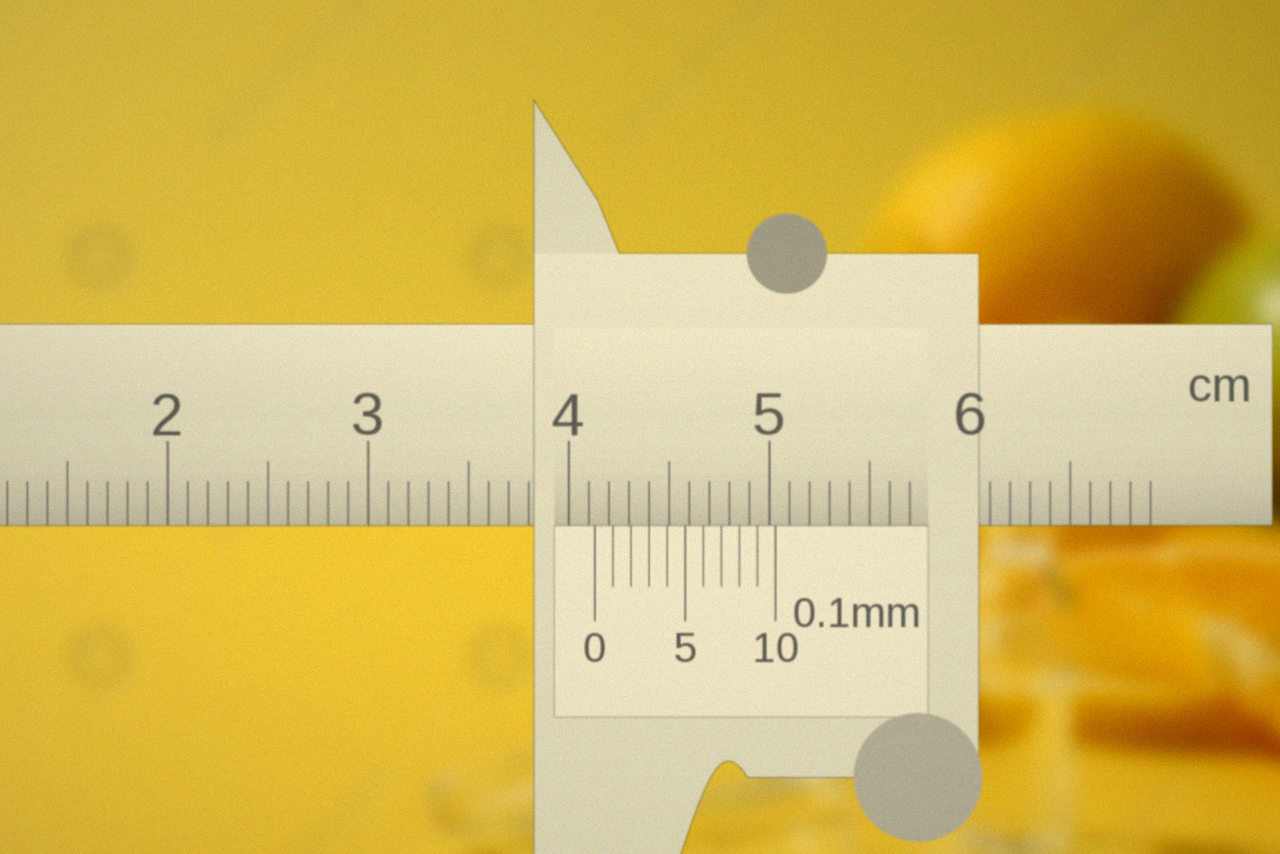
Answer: 41.3 mm
